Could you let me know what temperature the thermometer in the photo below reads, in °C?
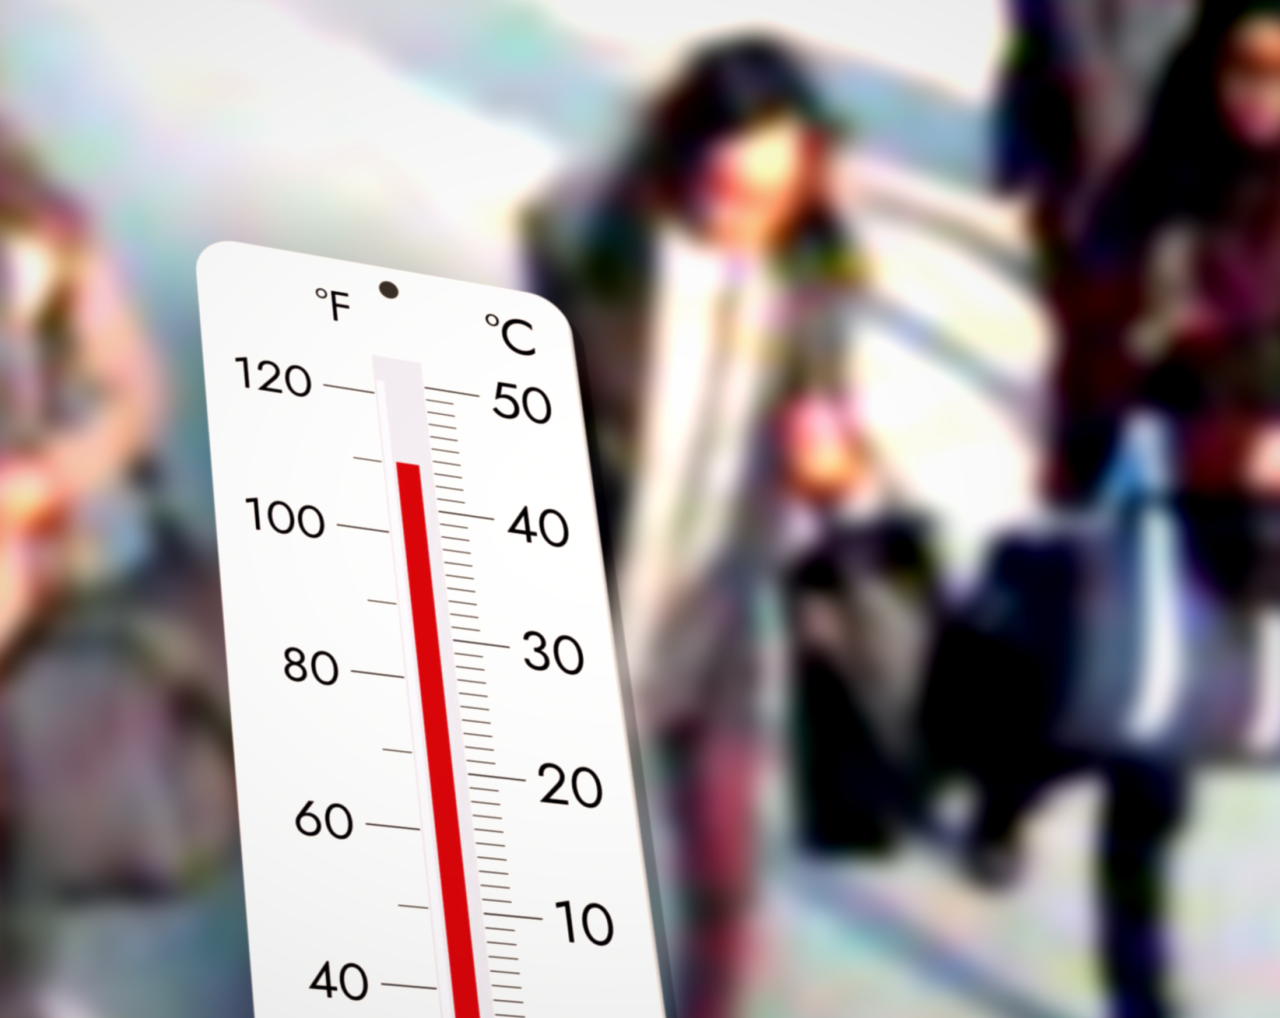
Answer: 43.5 °C
